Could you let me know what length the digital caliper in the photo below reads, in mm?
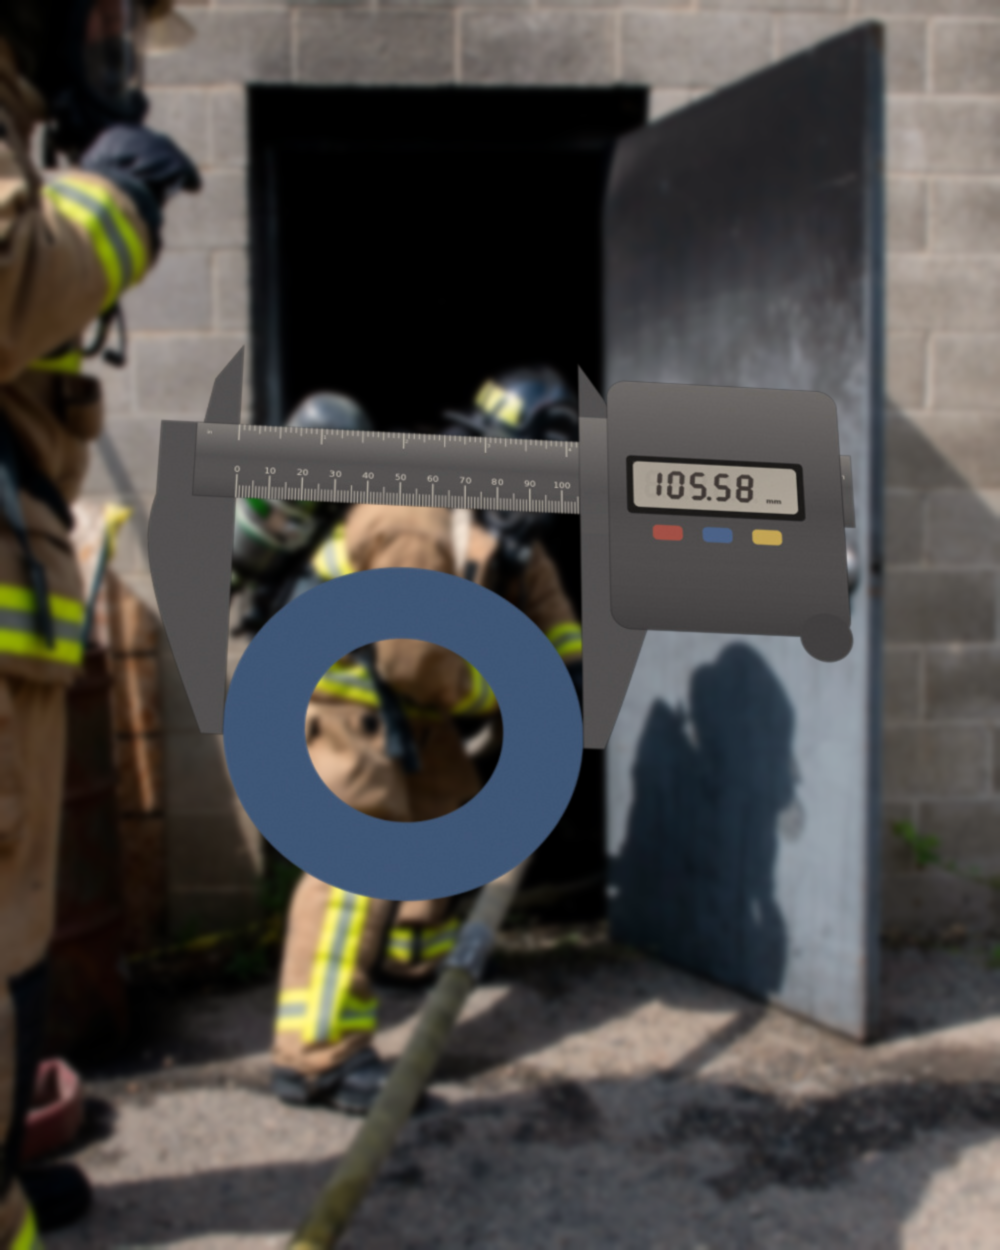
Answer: 105.58 mm
